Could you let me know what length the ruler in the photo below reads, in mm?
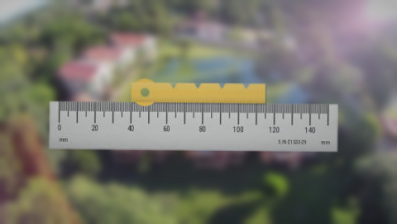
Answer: 75 mm
